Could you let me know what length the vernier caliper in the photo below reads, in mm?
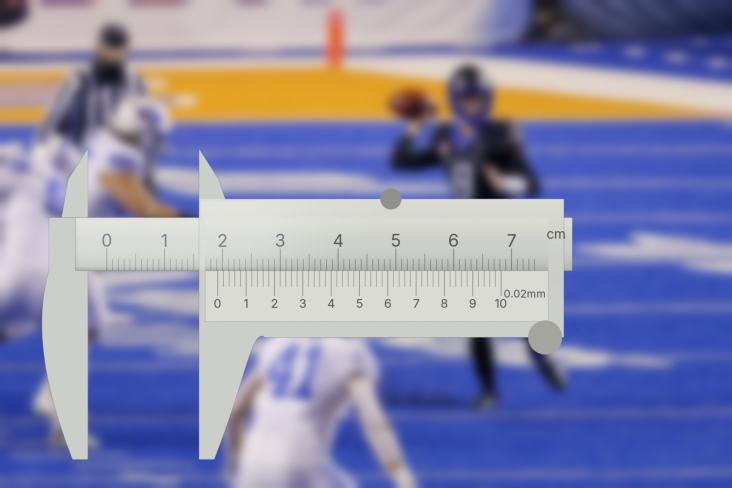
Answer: 19.2 mm
